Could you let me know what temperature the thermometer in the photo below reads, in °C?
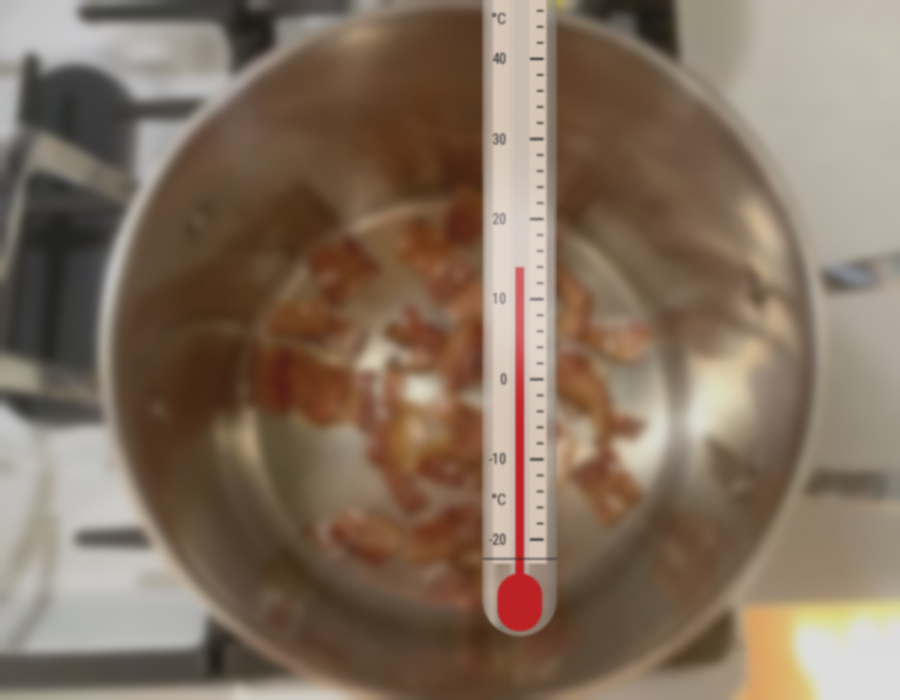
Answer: 14 °C
